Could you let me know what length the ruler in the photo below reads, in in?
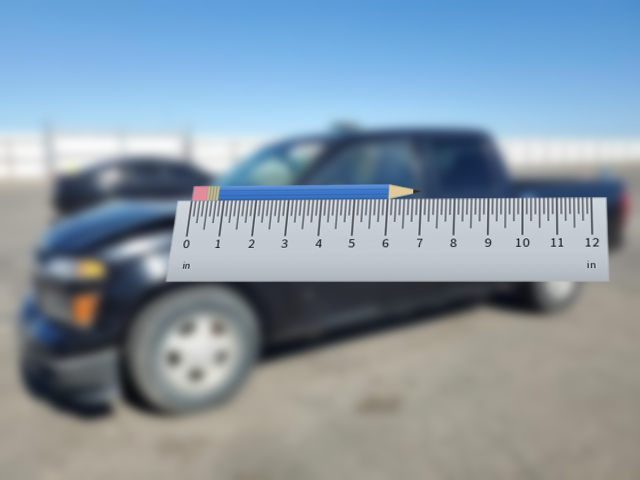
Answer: 7 in
